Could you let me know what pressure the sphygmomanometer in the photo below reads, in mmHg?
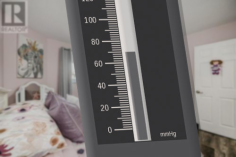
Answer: 70 mmHg
